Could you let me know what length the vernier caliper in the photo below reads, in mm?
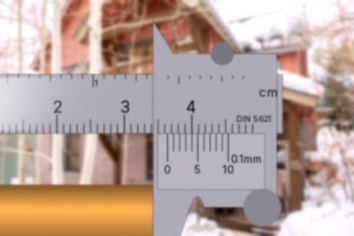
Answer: 36.4 mm
